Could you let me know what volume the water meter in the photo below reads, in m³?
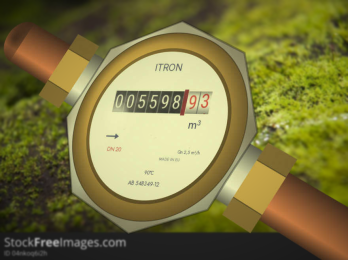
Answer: 5598.93 m³
